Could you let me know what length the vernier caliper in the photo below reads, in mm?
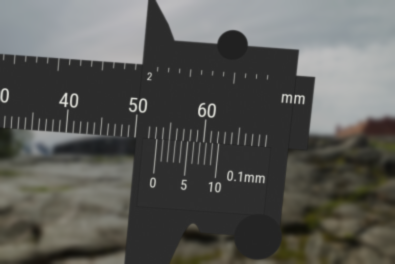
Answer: 53.2 mm
